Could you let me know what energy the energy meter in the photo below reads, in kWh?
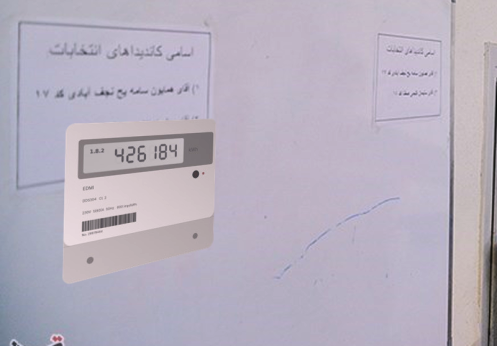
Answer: 426184 kWh
